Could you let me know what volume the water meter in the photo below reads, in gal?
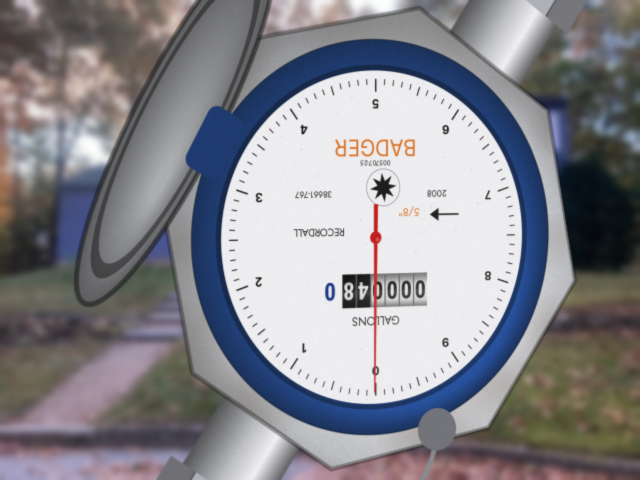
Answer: 480.0 gal
